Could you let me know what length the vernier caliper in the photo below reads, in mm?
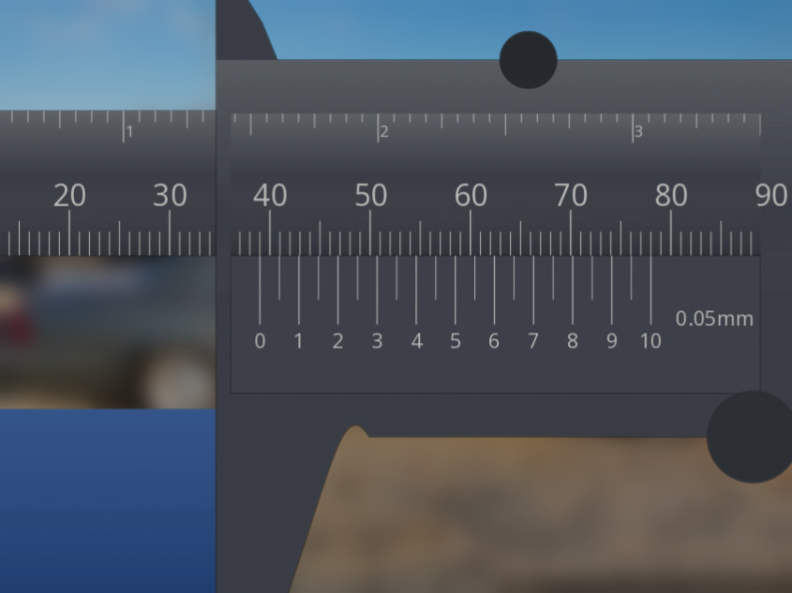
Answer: 39.0 mm
